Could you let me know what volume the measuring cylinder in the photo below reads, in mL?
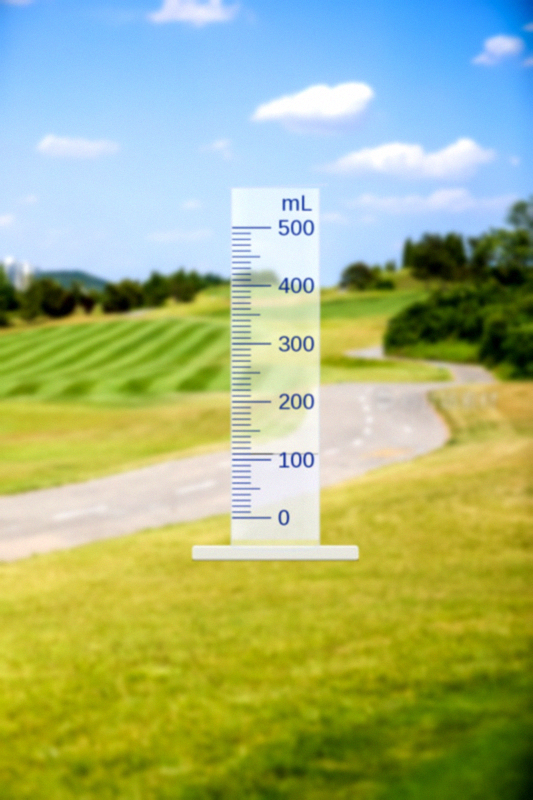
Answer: 110 mL
